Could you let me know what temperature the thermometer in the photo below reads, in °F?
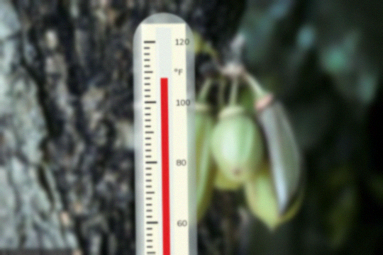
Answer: 108 °F
